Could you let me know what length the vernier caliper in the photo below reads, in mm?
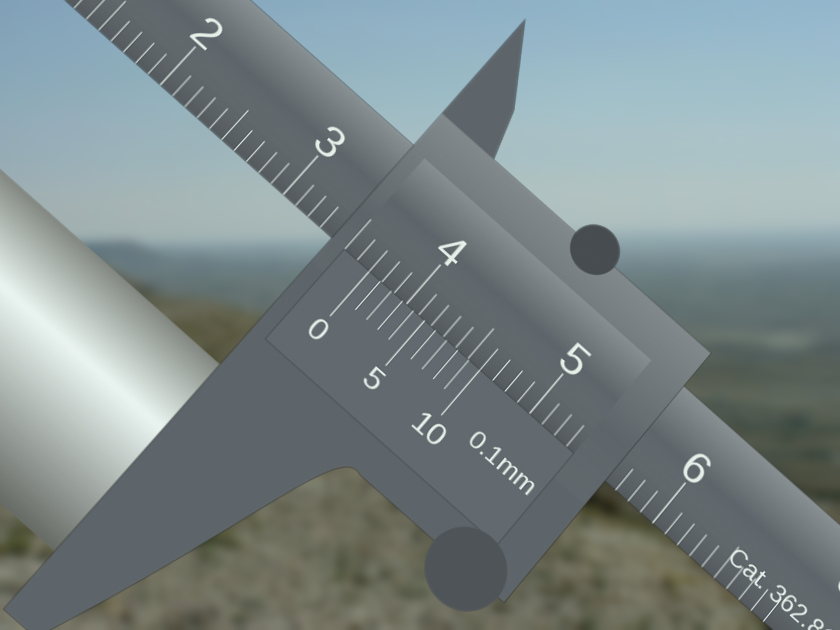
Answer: 37.0 mm
